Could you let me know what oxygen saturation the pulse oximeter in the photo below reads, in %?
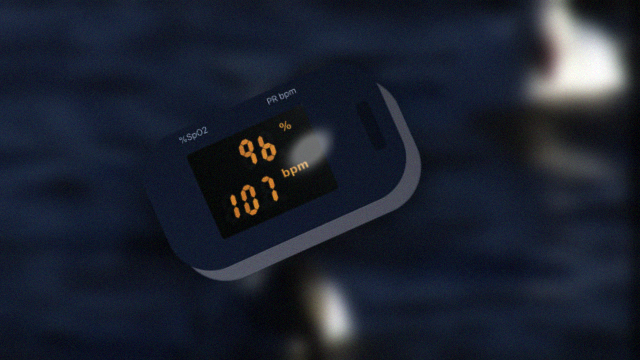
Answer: 96 %
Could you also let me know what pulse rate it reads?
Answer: 107 bpm
